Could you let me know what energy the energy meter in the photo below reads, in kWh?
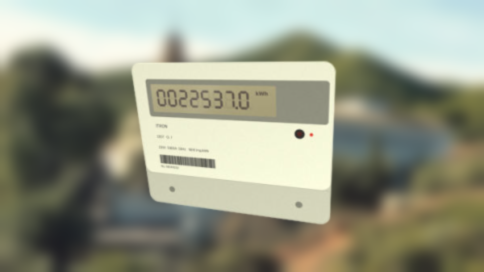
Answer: 22537.0 kWh
